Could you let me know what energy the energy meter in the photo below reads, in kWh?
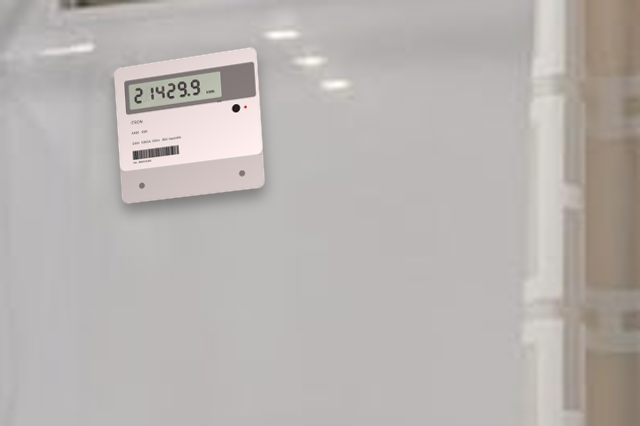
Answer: 21429.9 kWh
